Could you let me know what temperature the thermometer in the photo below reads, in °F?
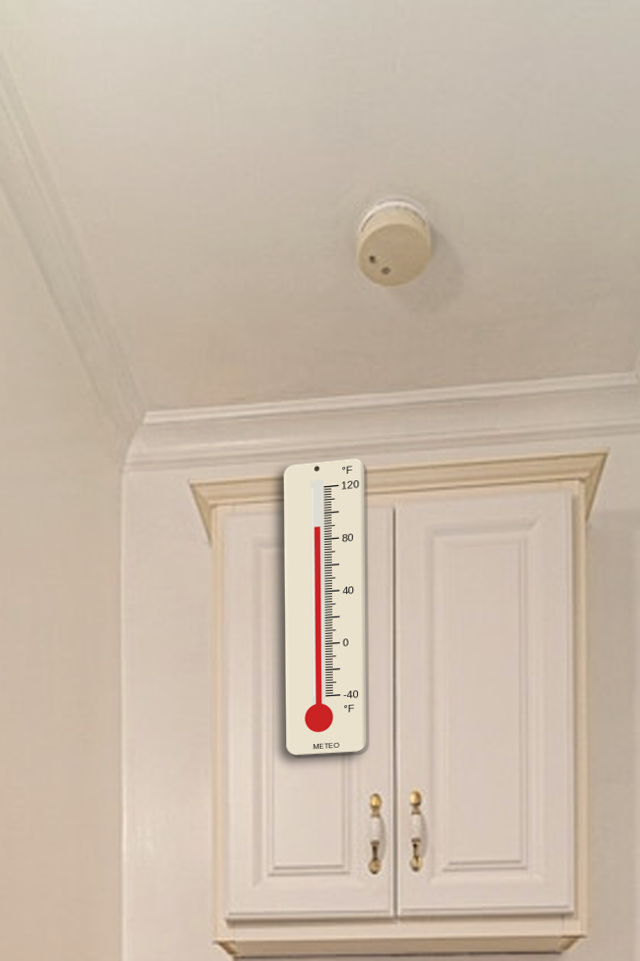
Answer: 90 °F
